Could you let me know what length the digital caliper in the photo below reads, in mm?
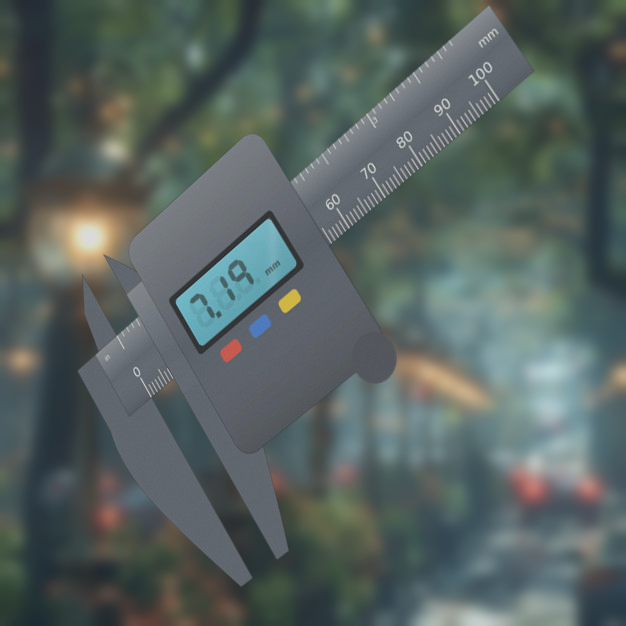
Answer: 7.19 mm
